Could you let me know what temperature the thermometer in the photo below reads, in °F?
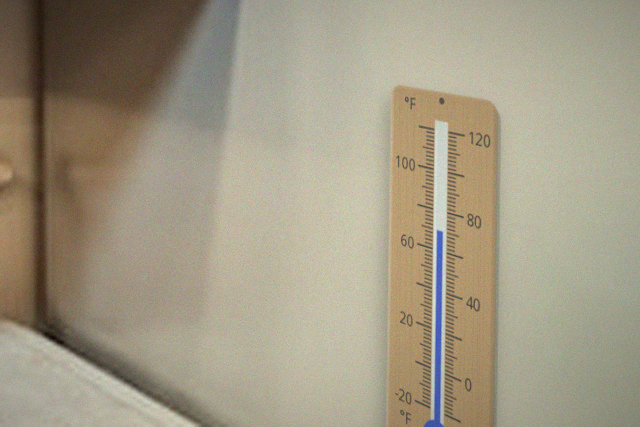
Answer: 70 °F
